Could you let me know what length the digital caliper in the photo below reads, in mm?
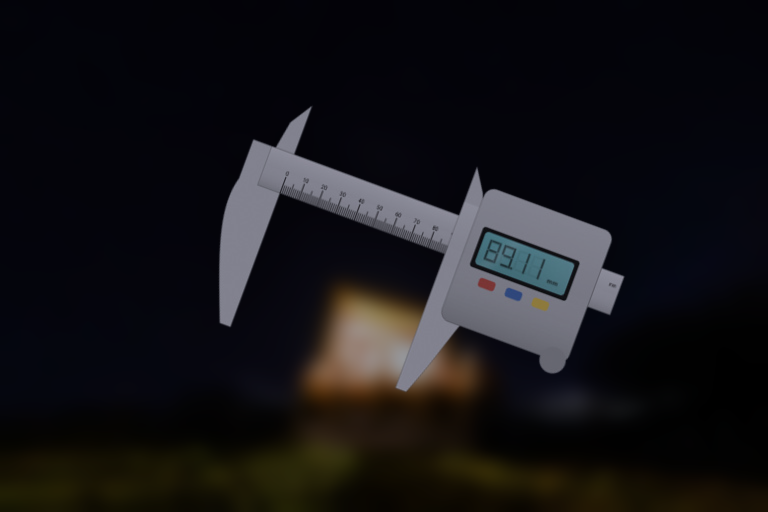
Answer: 89.11 mm
